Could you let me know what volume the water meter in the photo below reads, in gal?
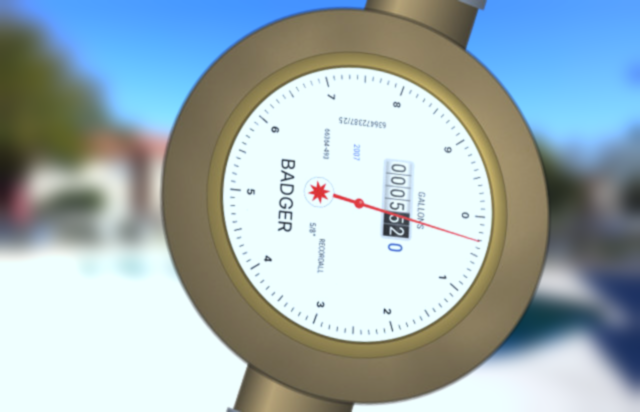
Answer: 5520.3 gal
